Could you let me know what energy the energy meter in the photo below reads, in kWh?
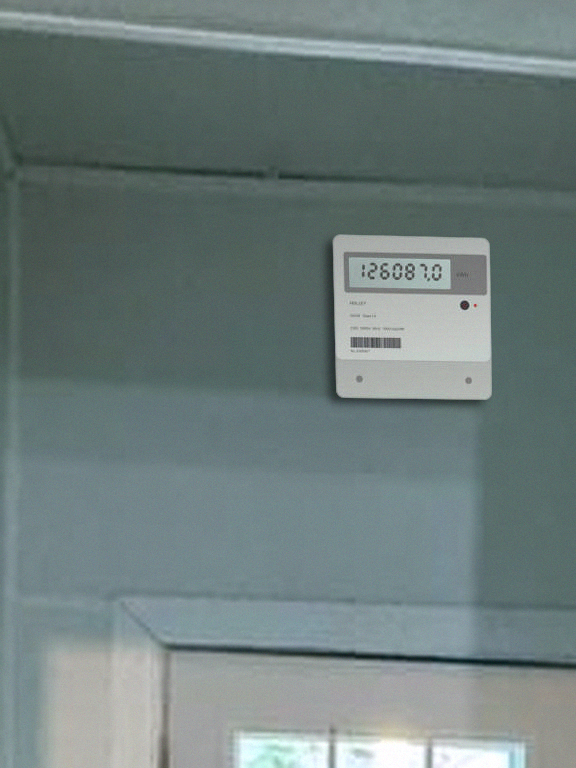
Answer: 126087.0 kWh
